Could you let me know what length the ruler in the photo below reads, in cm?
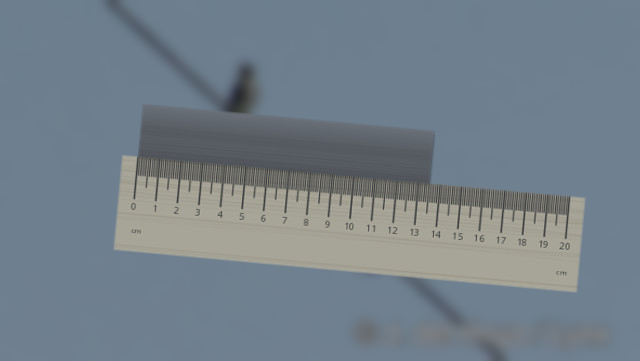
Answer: 13.5 cm
